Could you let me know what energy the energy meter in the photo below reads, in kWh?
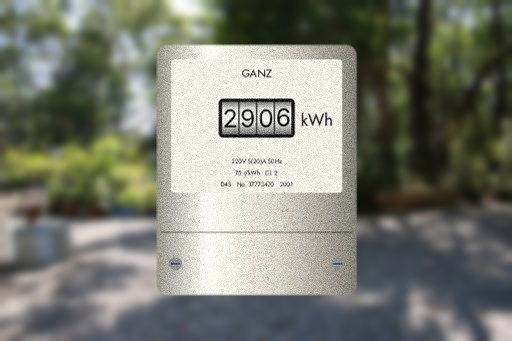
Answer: 2906 kWh
